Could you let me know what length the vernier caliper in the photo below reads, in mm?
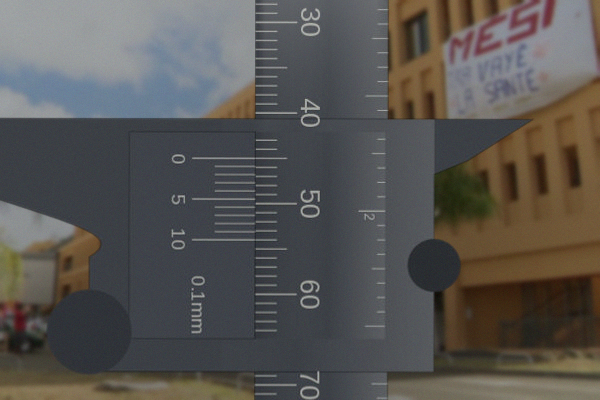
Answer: 45.0 mm
